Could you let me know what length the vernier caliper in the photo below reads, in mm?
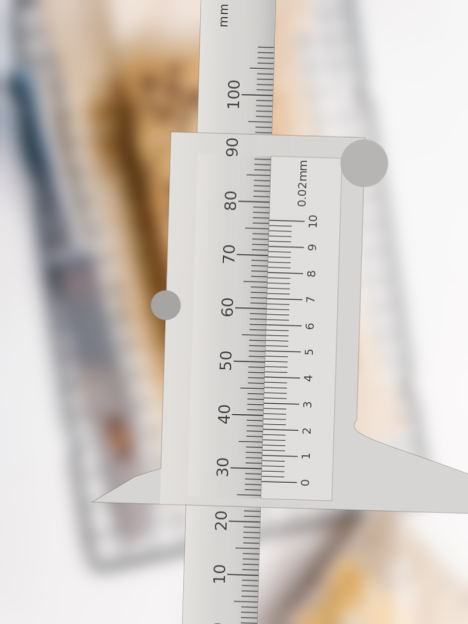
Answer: 27.6 mm
